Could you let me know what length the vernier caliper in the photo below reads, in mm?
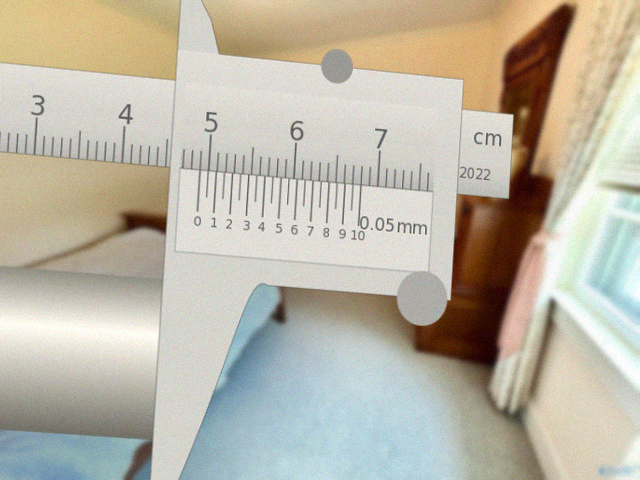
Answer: 49.0 mm
